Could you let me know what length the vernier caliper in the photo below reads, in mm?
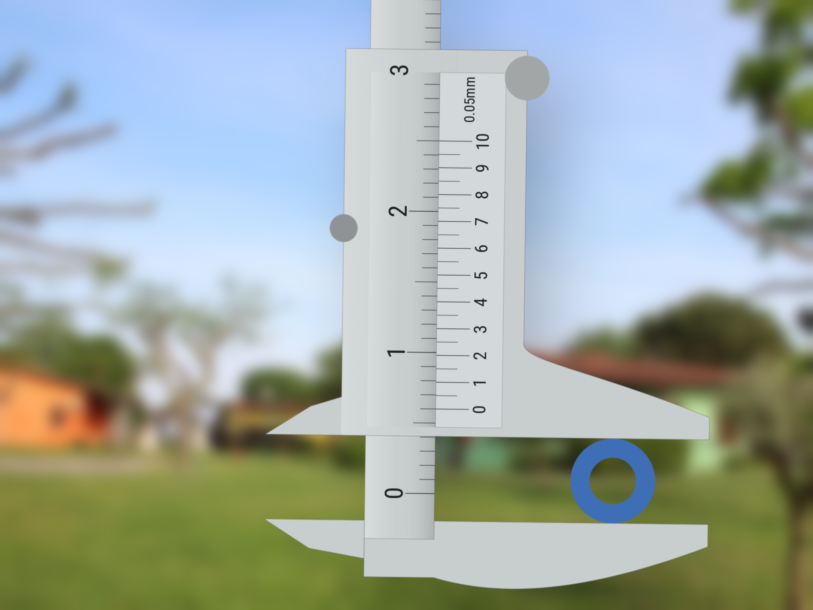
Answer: 6.0 mm
